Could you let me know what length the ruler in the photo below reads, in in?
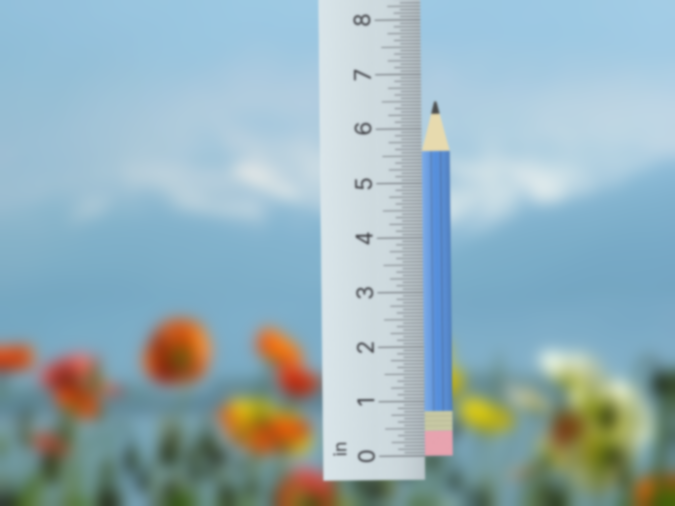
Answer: 6.5 in
